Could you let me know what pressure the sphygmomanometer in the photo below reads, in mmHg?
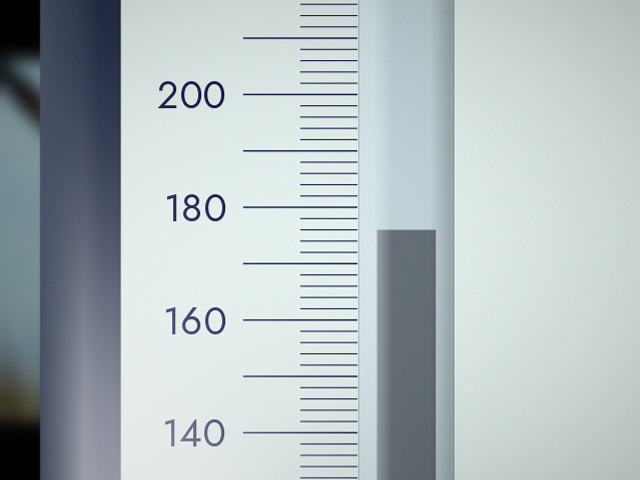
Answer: 176 mmHg
